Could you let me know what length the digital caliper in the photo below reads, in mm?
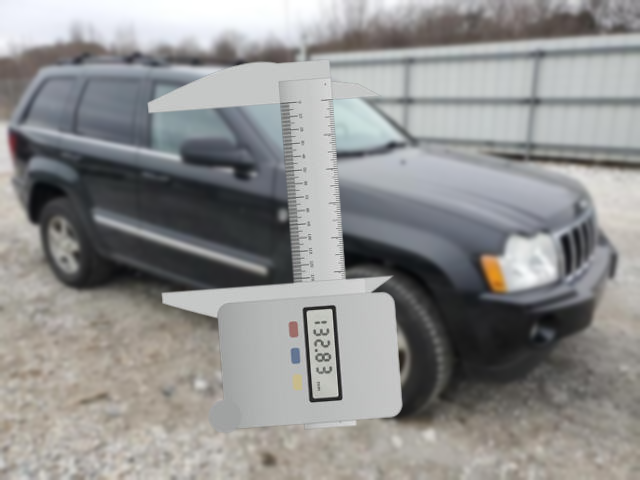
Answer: 132.83 mm
